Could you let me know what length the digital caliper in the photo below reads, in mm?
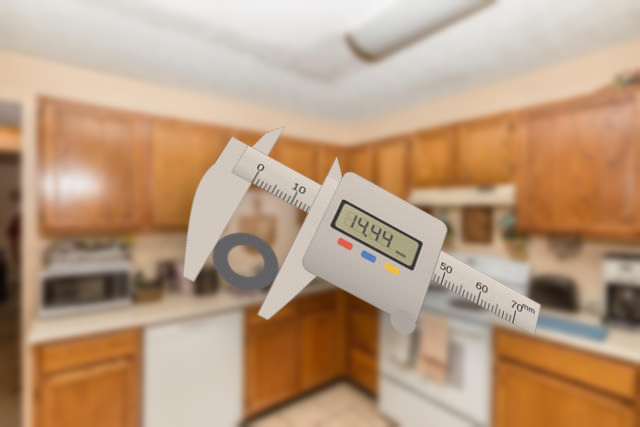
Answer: 14.44 mm
